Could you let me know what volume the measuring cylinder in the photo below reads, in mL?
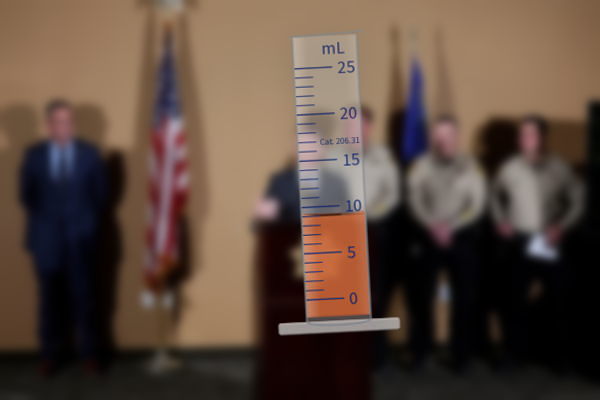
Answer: 9 mL
